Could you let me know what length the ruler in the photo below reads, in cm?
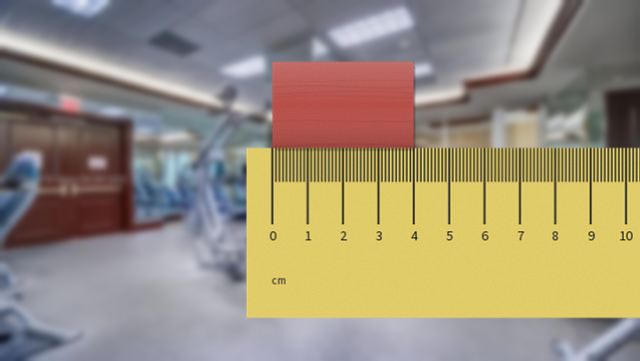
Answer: 4 cm
